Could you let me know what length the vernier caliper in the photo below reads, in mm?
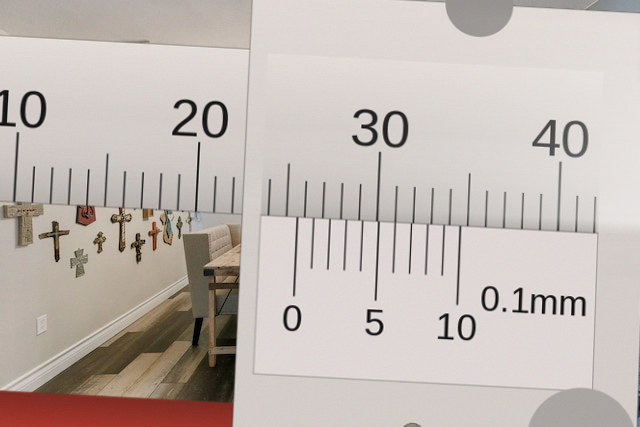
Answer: 25.6 mm
